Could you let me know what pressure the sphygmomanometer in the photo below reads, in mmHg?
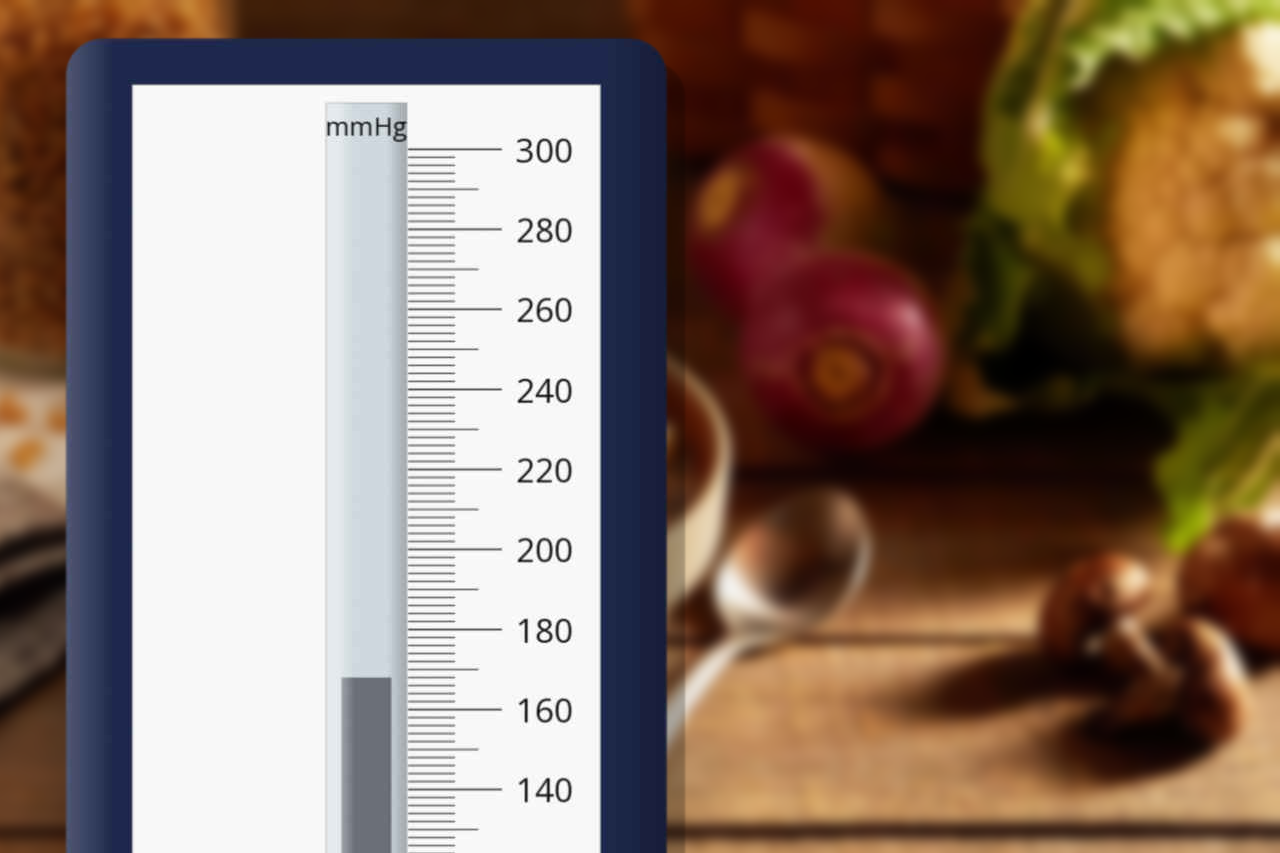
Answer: 168 mmHg
